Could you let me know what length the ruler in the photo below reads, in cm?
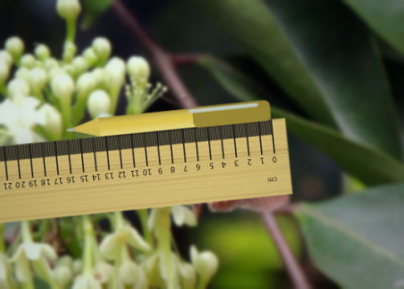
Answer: 16 cm
